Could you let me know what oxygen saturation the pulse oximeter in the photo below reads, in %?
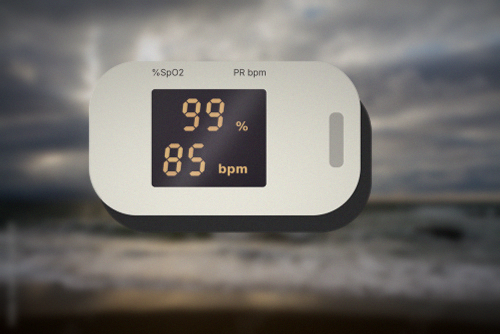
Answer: 99 %
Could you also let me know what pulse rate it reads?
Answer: 85 bpm
